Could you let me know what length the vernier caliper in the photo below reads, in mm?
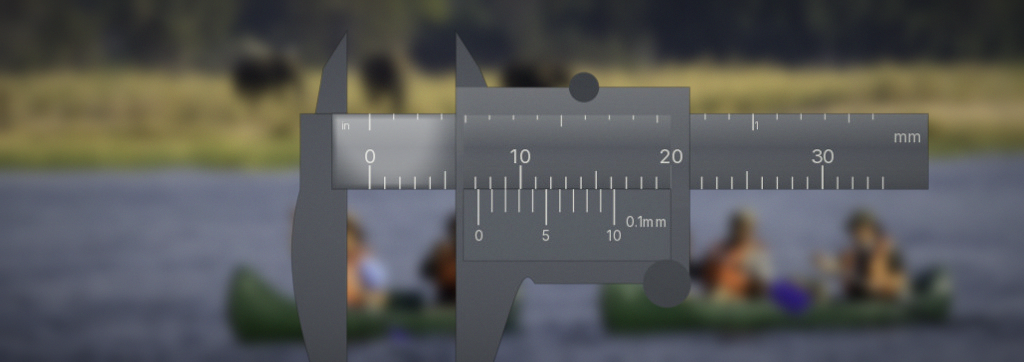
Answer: 7.2 mm
